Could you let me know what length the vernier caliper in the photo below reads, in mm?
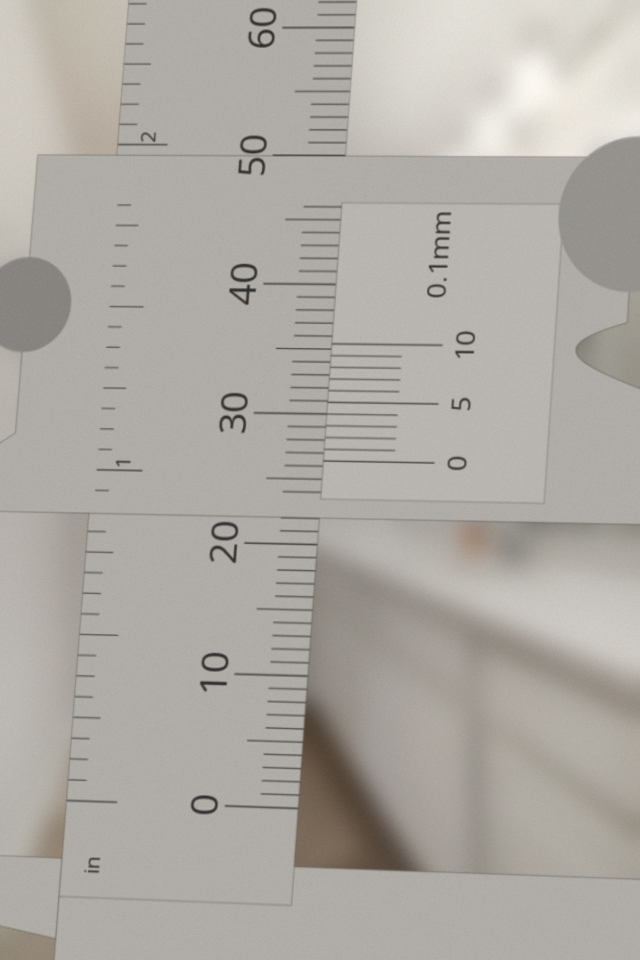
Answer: 26.4 mm
